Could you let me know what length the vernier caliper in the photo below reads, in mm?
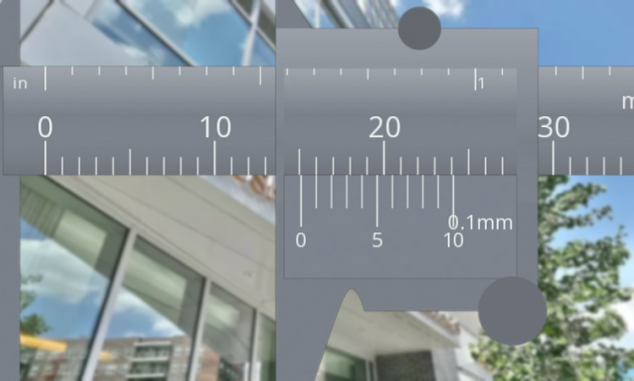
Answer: 15.1 mm
